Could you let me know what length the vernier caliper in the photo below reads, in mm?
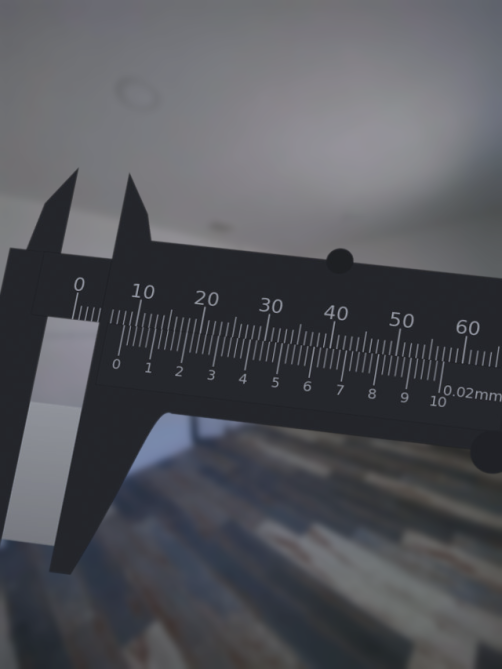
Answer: 8.2 mm
